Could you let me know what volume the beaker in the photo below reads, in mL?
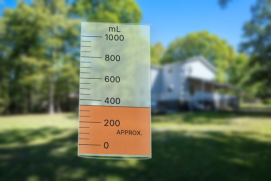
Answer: 350 mL
